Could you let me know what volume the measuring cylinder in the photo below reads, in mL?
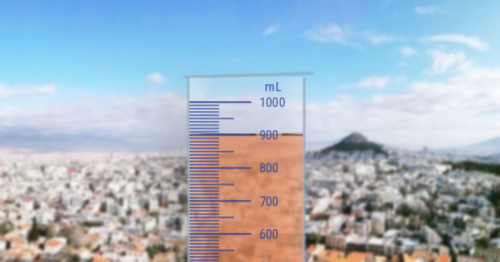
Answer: 900 mL
